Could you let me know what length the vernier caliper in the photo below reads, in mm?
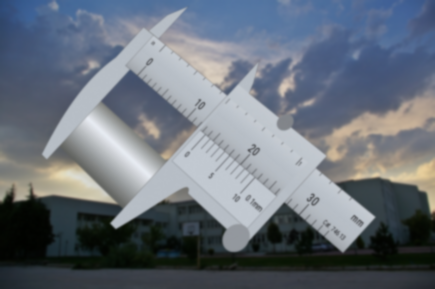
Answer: 13.6 mm
